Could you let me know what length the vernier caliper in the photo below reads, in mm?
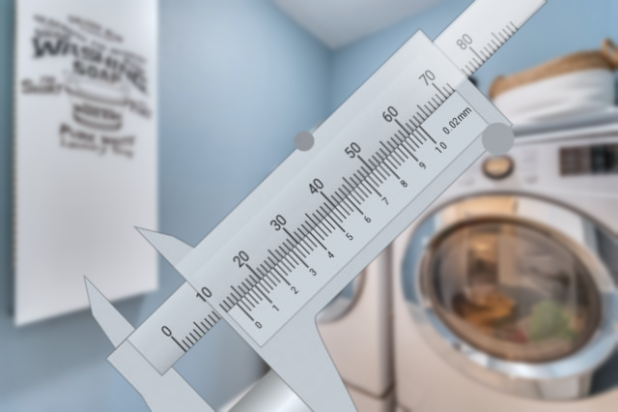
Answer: 13.5 mm
